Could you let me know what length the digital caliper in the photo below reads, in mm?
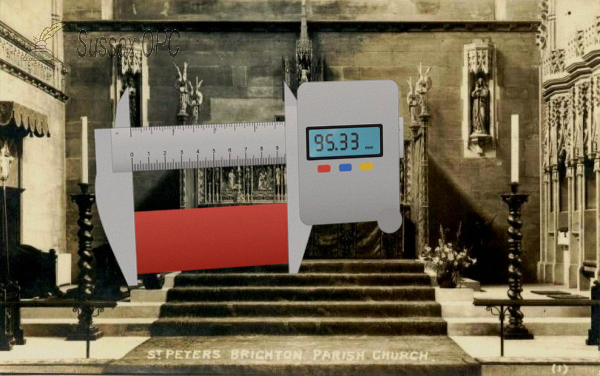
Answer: 95.33 mm
